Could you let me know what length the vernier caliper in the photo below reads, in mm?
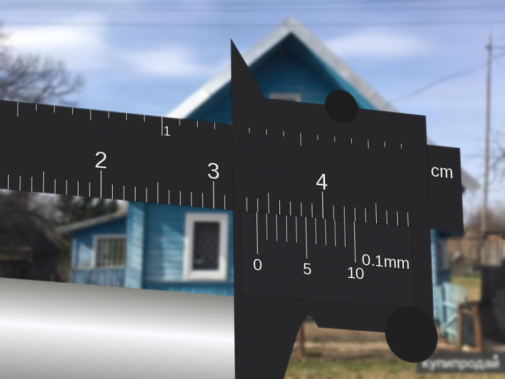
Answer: 33.9 mm
